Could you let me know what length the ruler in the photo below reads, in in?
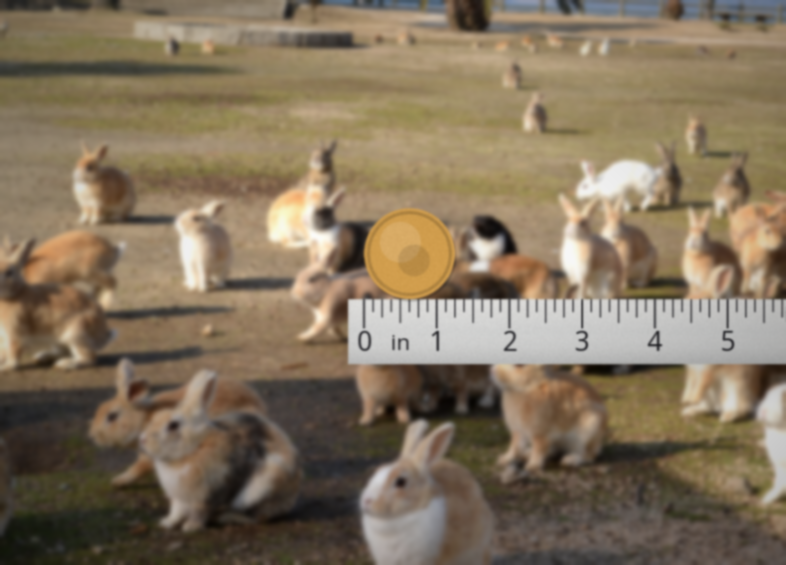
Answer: 1.25 in
